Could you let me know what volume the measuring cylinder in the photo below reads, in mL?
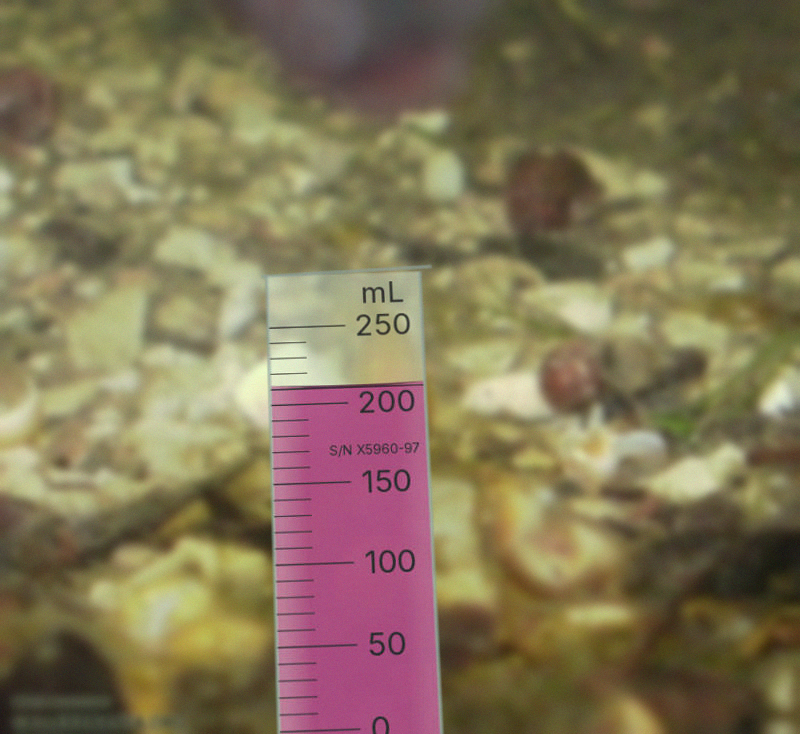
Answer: 210 mL
